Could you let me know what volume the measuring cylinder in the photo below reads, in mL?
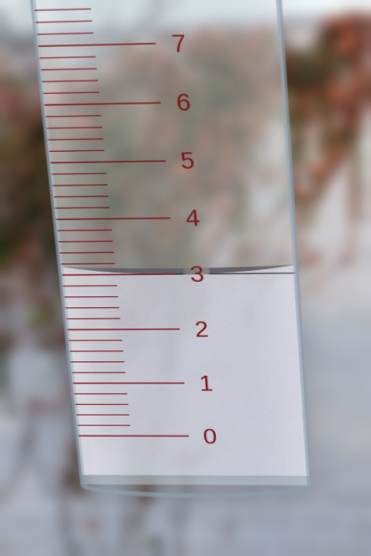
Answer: 3 mL
